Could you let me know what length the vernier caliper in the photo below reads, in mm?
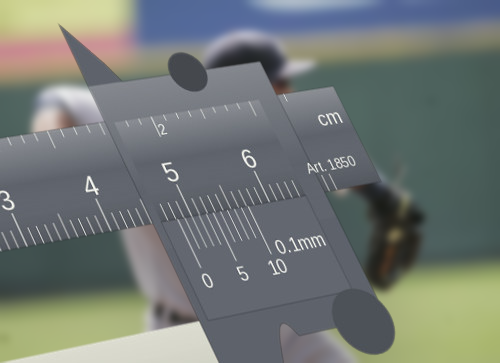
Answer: 48.2 mm
